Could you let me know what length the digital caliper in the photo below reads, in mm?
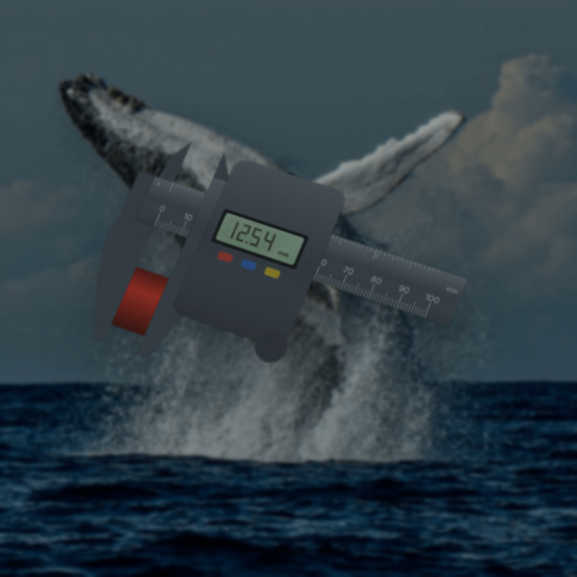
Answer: 12.54 mm
